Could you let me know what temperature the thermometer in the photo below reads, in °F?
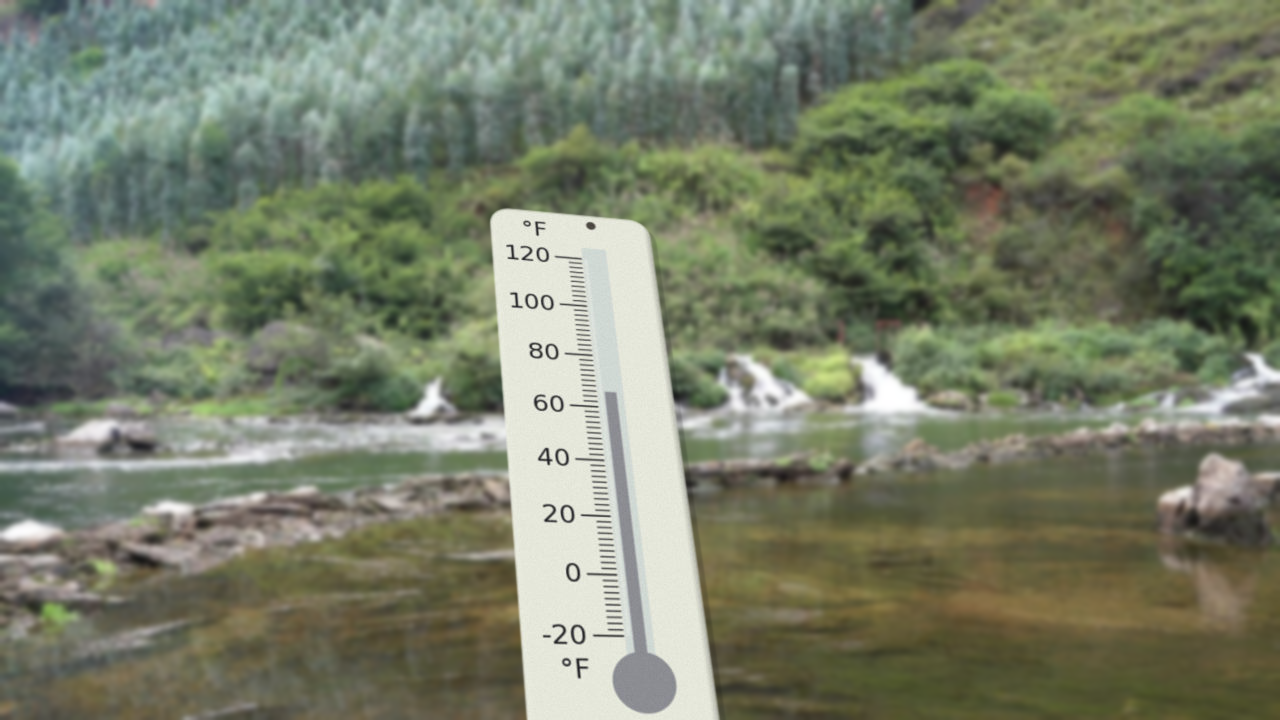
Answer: 66 °F
